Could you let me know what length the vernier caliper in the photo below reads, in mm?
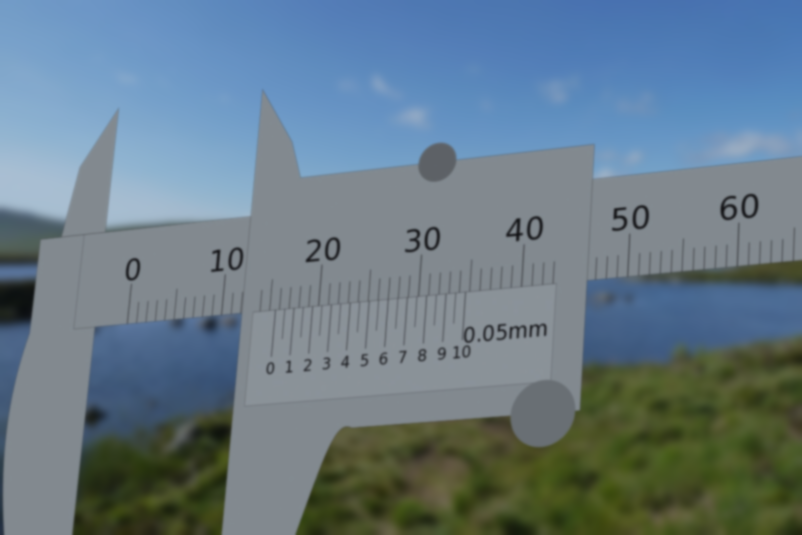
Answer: 15.6 mm
